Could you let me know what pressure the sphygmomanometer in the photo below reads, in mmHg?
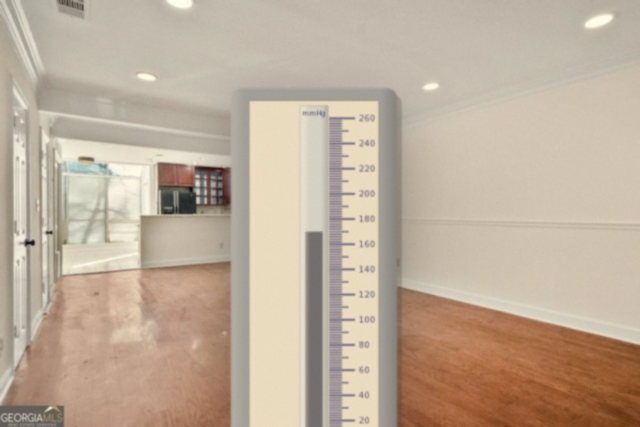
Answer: 170 mmHg
